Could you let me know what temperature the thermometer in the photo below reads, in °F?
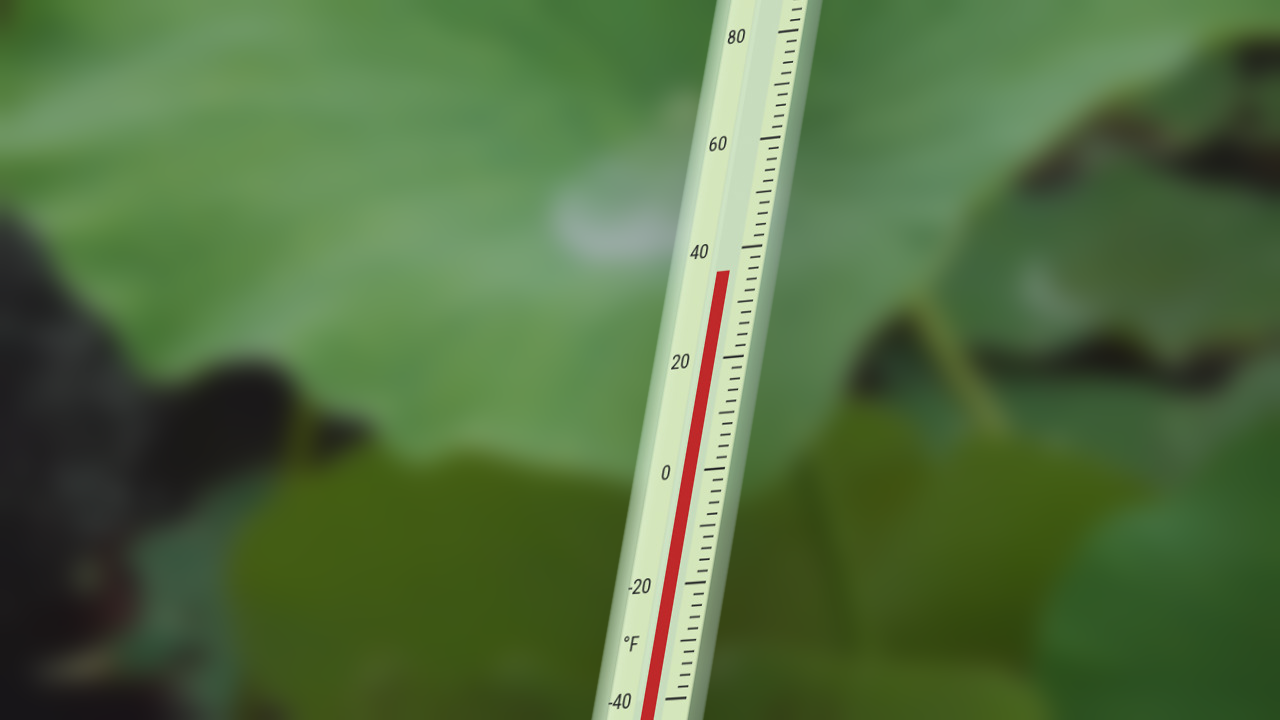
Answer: 36 °F
